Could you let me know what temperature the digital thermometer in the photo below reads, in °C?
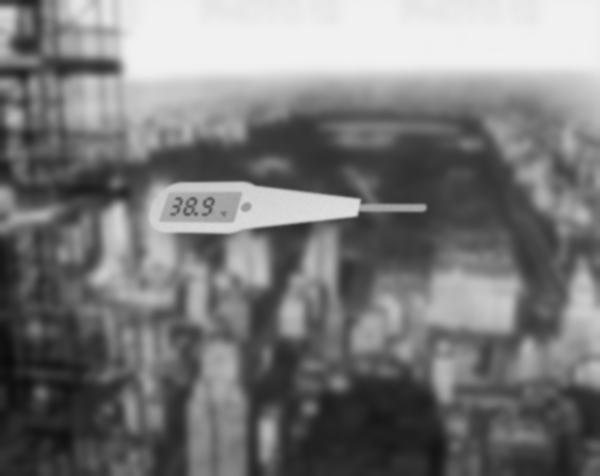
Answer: 38.9 °C
